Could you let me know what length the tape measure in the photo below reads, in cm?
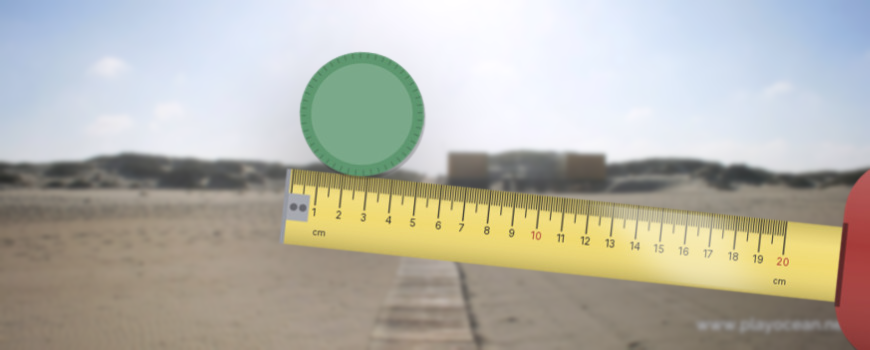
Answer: 5 cm
